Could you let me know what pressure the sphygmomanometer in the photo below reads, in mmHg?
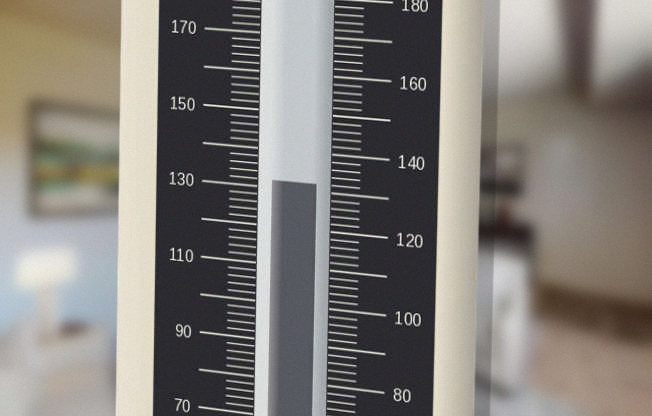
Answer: 132 mmHg
